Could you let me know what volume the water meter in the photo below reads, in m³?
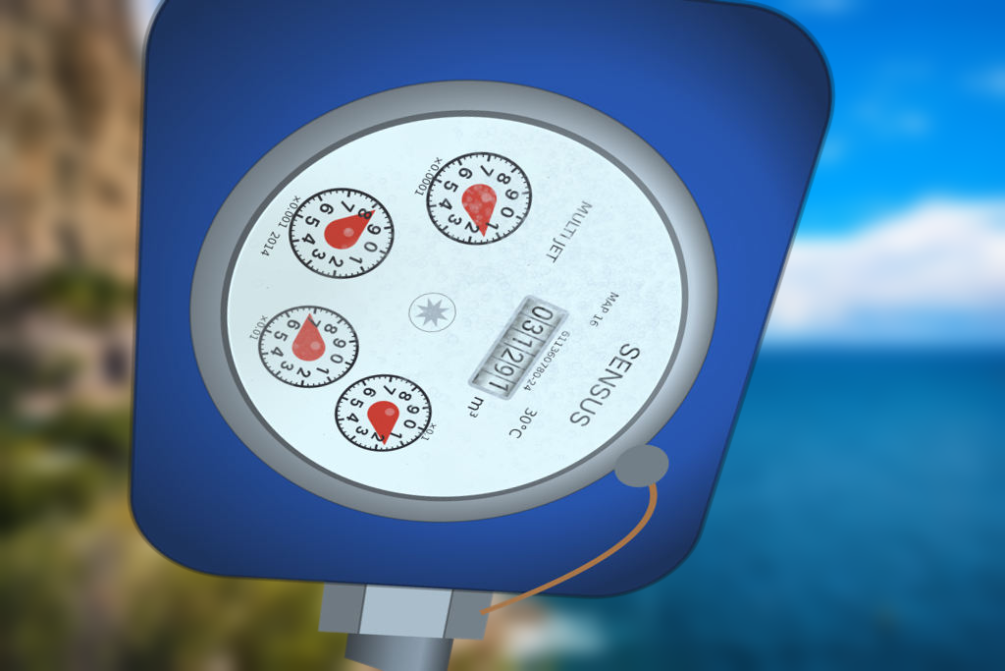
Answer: 31291.1681 m³
